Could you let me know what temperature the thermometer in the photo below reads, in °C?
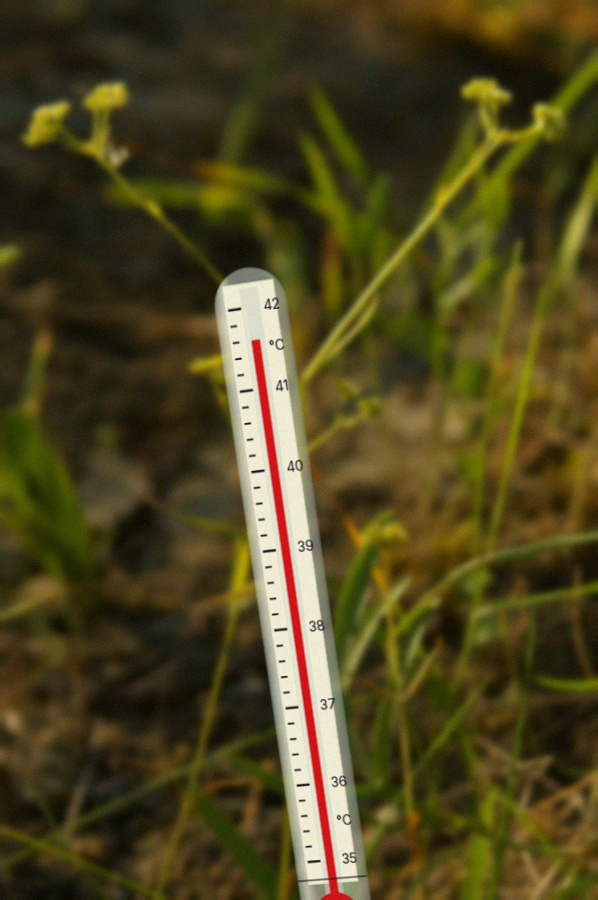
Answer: 41.6 °C
